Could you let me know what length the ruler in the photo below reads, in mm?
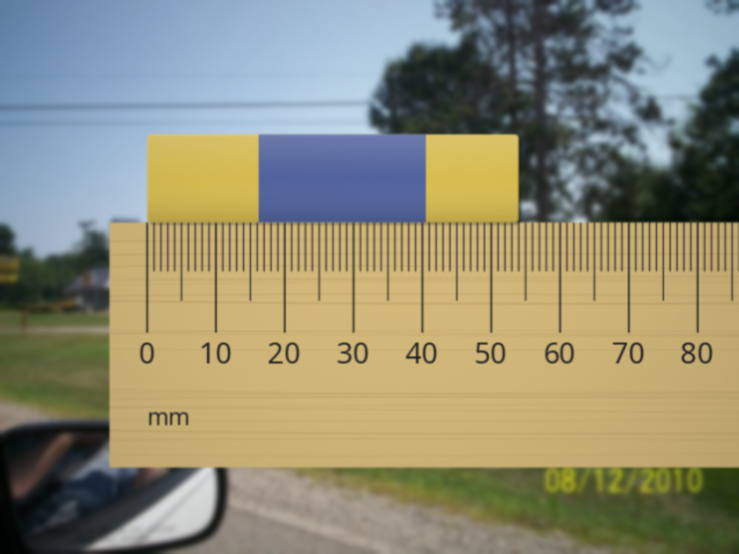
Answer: 54 mm
